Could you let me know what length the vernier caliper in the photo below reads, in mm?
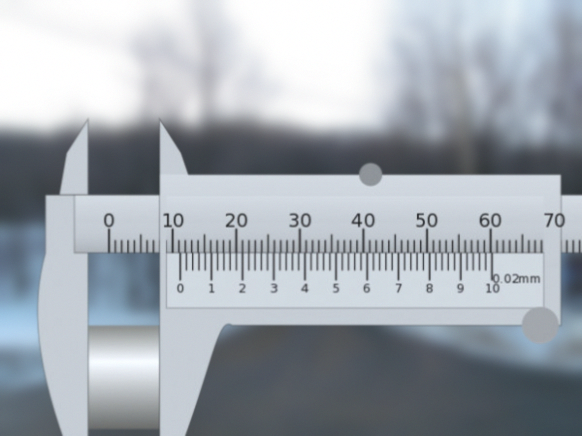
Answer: 11.2 mm
